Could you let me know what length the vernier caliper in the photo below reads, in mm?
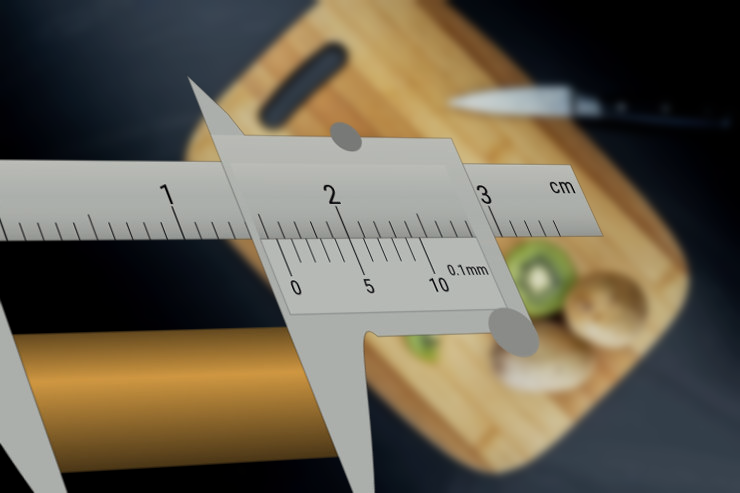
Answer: 15.5 mm
